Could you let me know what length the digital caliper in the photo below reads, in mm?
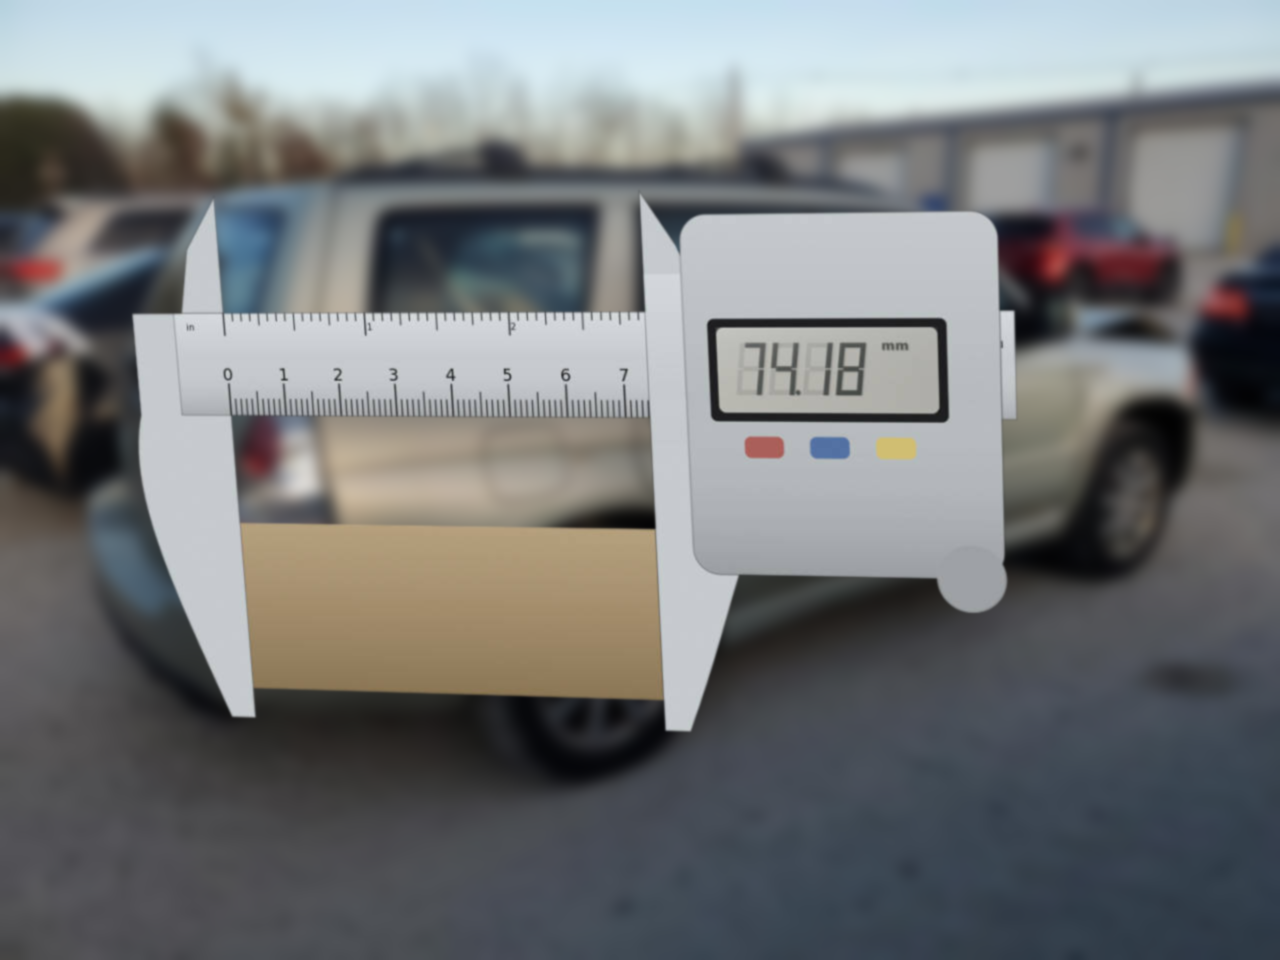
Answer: 74.18 mm
